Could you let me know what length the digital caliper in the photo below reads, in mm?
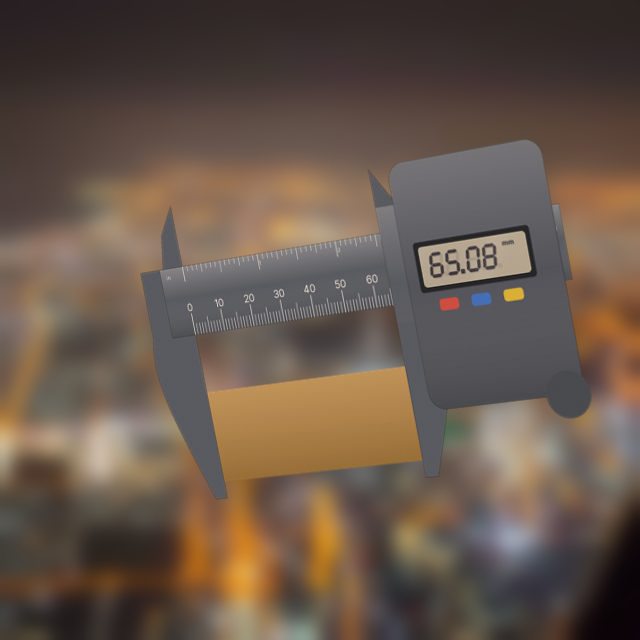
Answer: 65.08 mm
